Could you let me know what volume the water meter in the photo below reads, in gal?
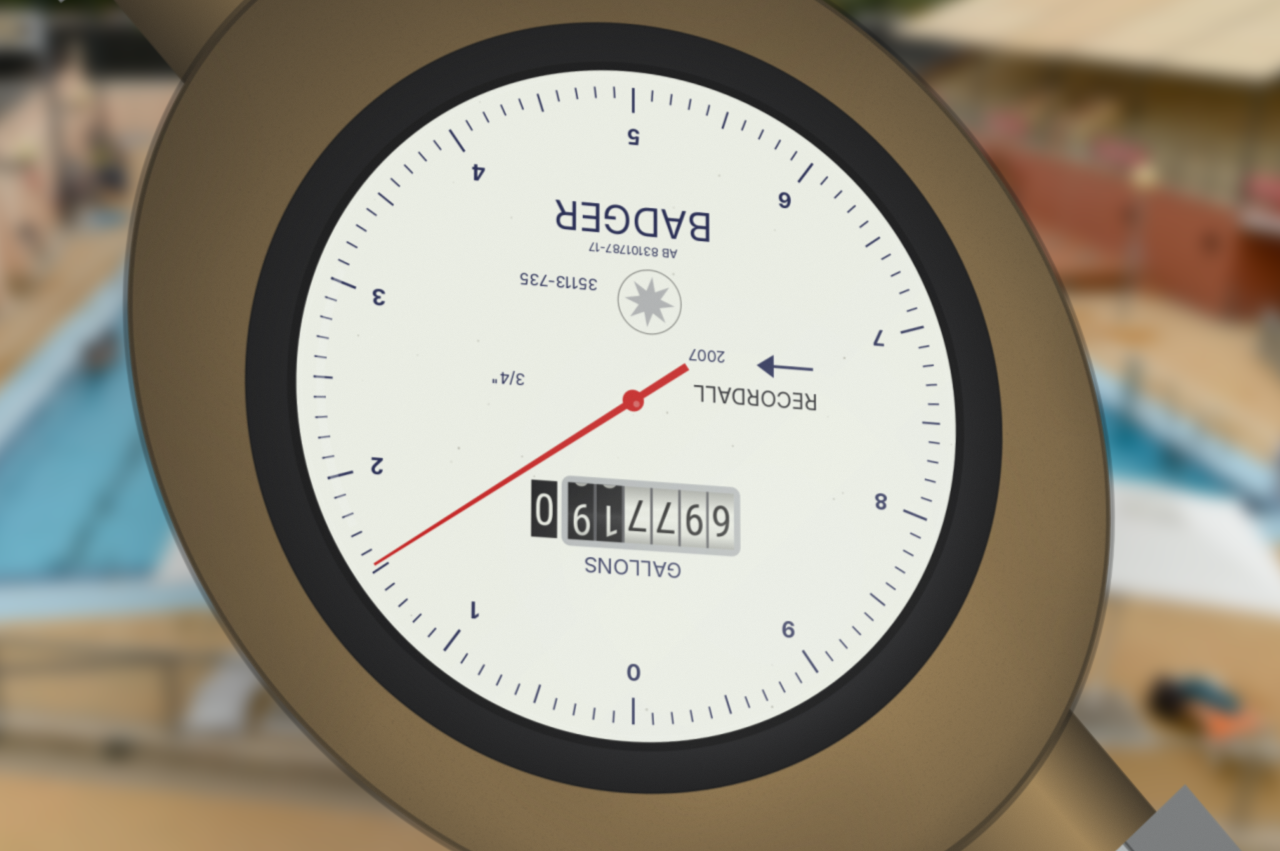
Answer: 6977191.5 gal
